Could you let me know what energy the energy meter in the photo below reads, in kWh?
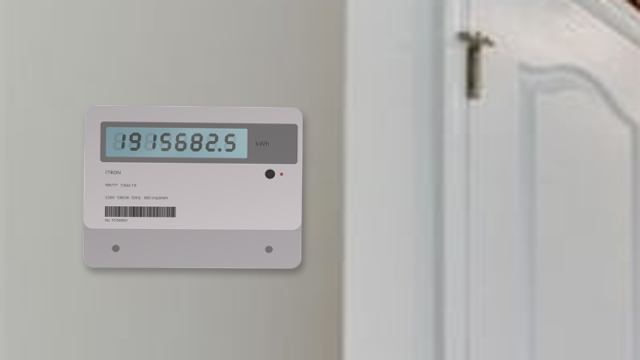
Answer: 1915682.5 kWh
